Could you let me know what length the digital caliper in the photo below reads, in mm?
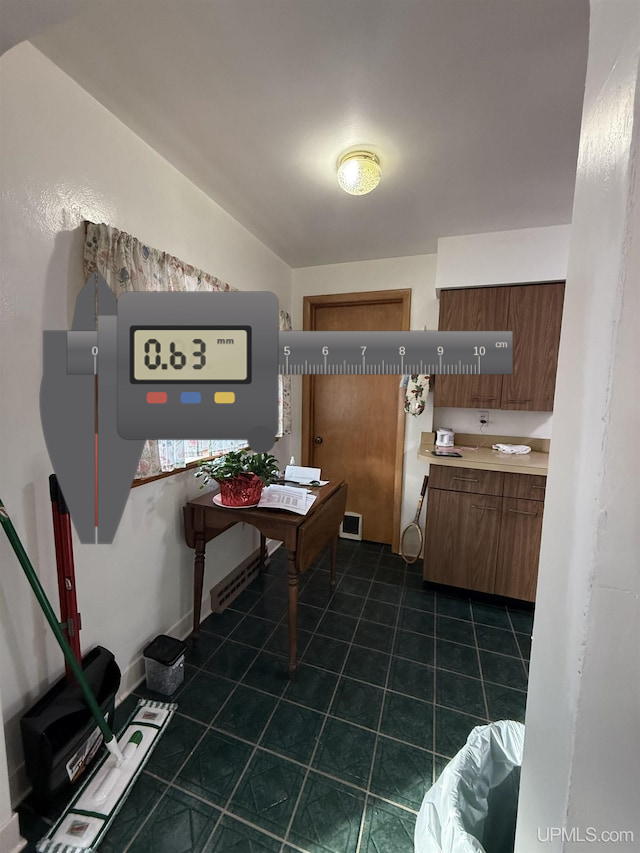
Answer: 0.63 mm
